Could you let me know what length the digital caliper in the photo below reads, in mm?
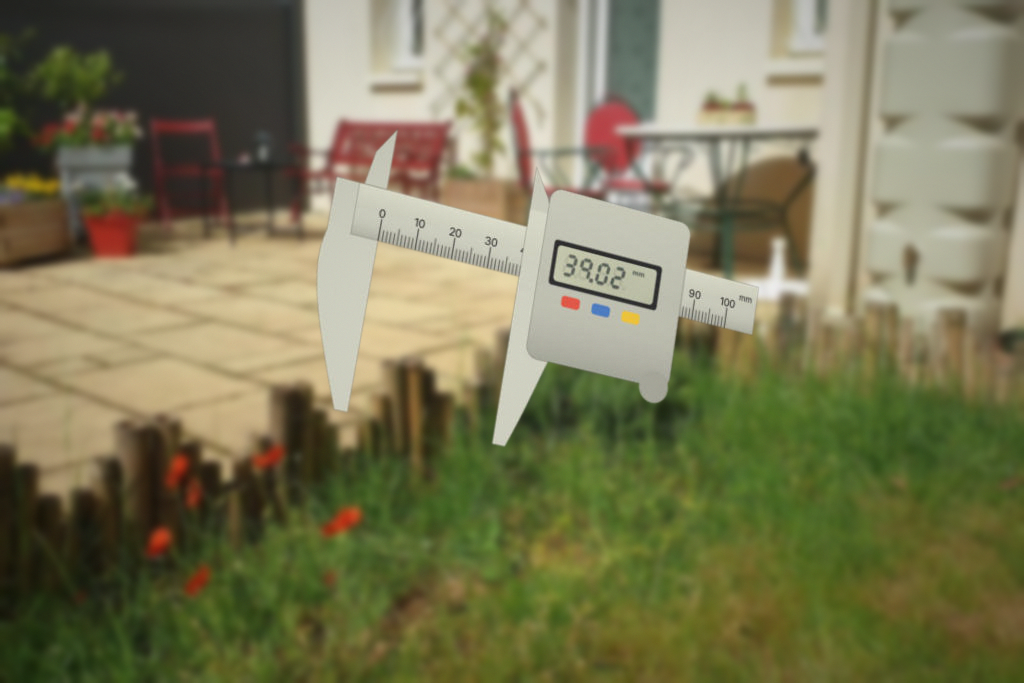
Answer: 39.02 mm
